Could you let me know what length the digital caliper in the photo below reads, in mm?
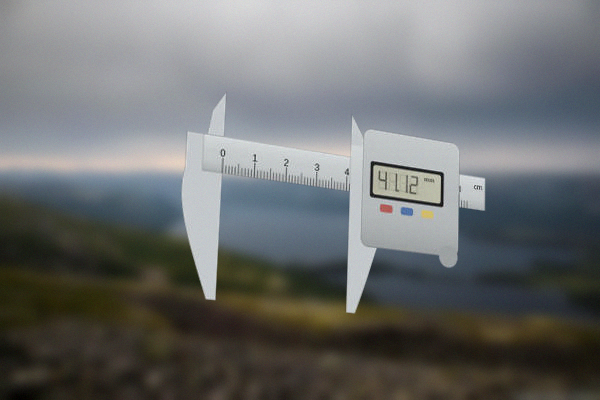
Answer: 41.12 mm
